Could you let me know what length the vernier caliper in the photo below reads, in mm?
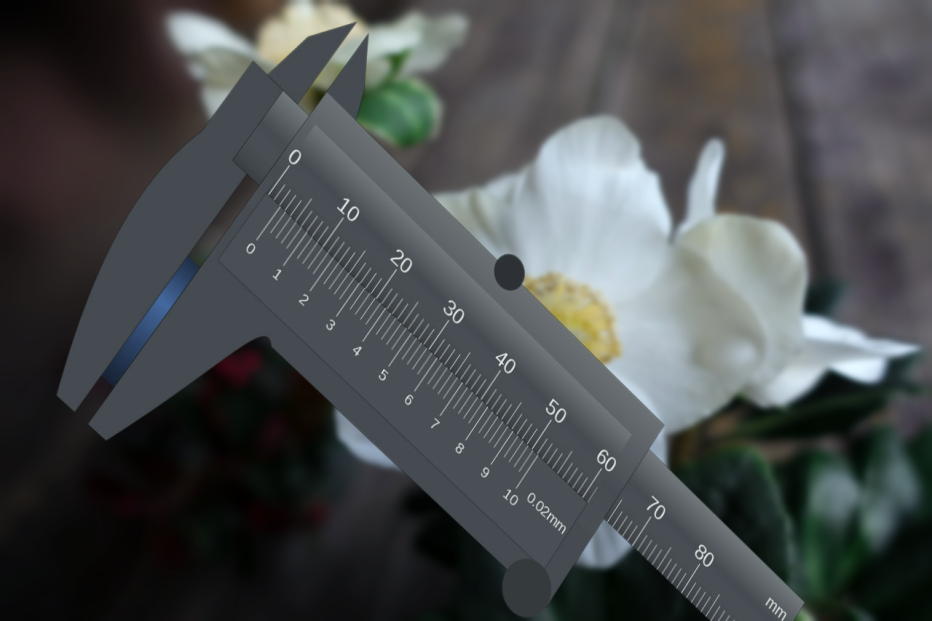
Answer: 2.2 mm
